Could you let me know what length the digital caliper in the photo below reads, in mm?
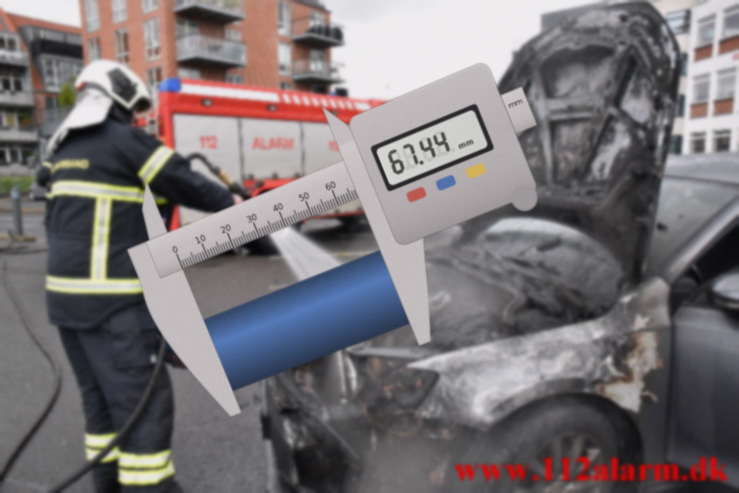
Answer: 67.44 mm
